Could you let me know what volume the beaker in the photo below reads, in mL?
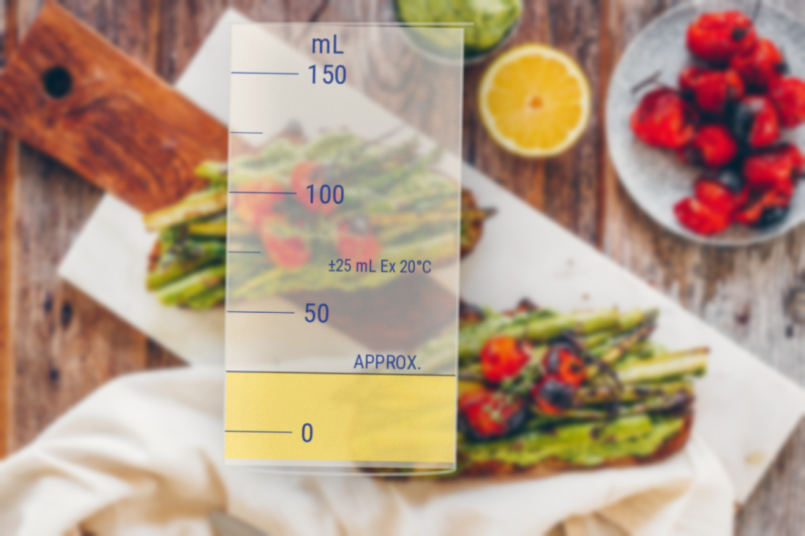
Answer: 25 mL
